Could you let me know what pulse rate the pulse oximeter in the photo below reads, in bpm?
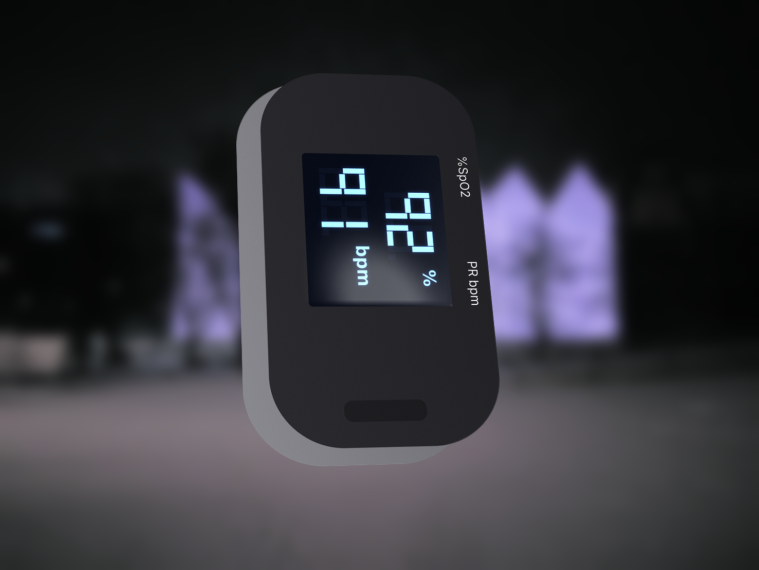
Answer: 91 bpm
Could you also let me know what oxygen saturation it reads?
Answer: 92 %
